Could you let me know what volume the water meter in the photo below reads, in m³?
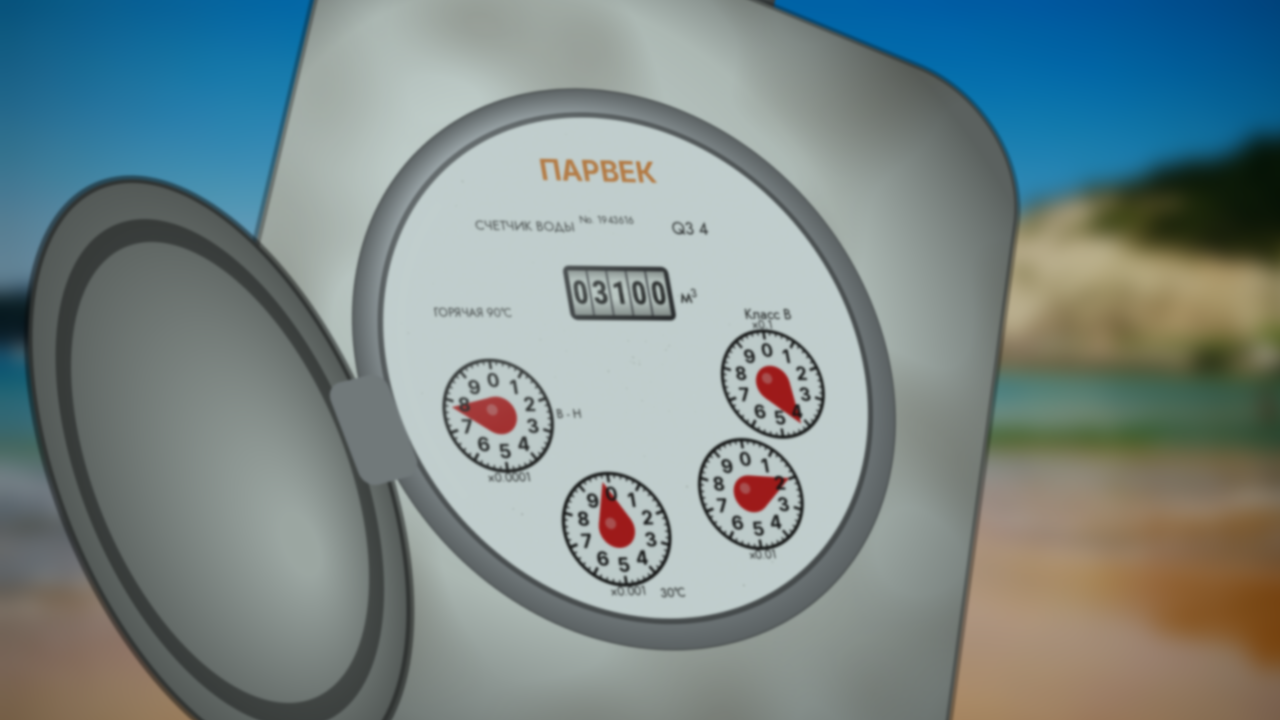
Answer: 3100.4197 m³
